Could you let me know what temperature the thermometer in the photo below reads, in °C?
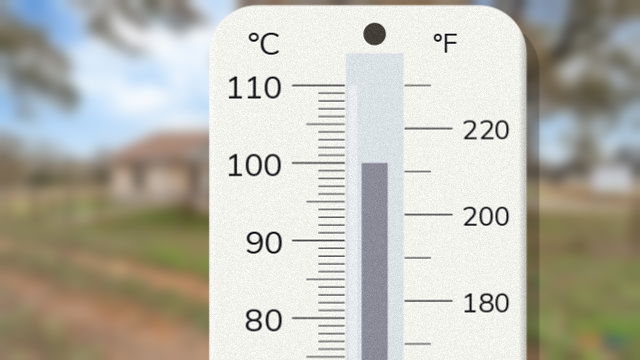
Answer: 100 °C
